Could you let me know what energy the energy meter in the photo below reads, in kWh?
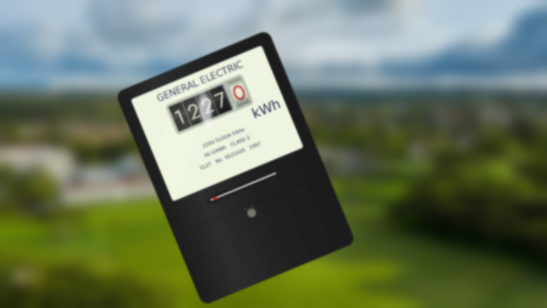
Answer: 1227.0 kWh
